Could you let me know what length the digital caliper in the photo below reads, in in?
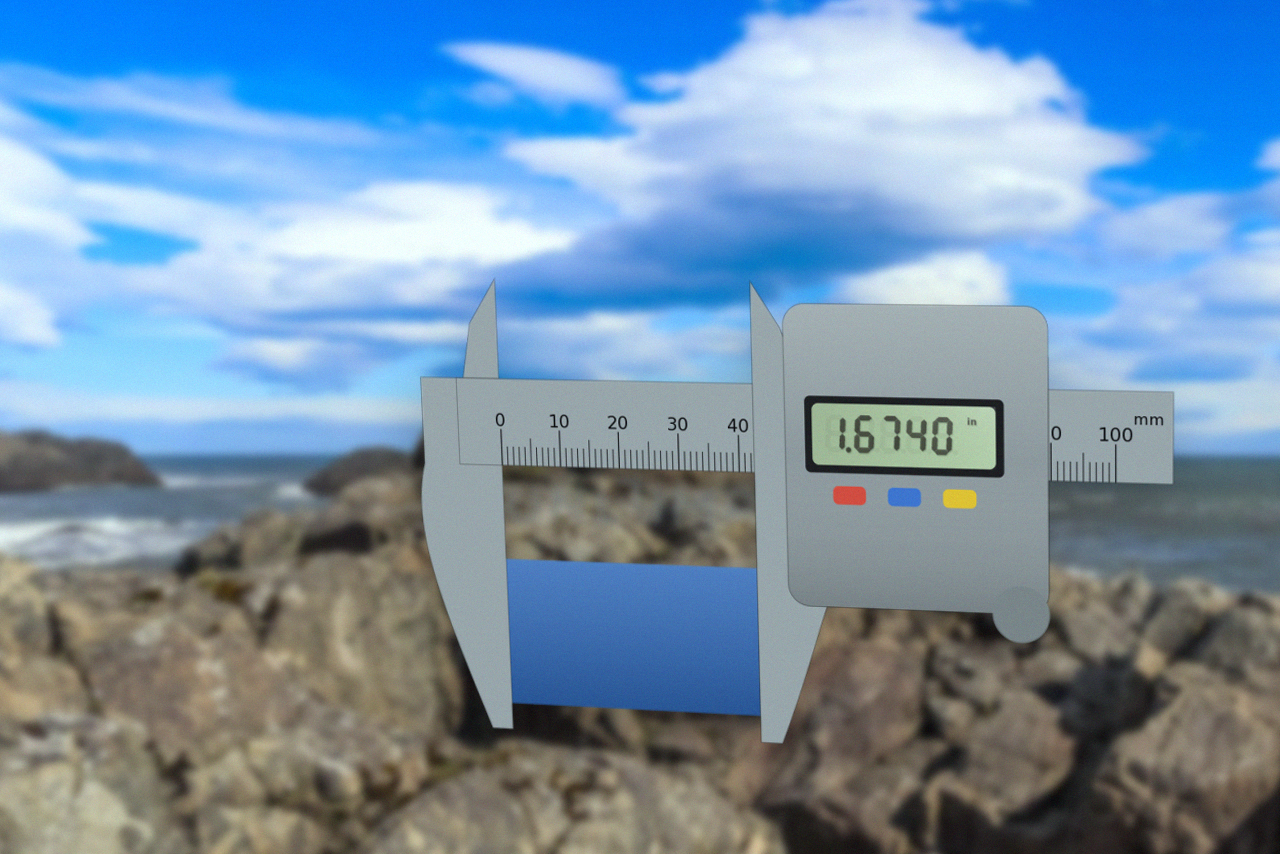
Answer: 1.6740 in
